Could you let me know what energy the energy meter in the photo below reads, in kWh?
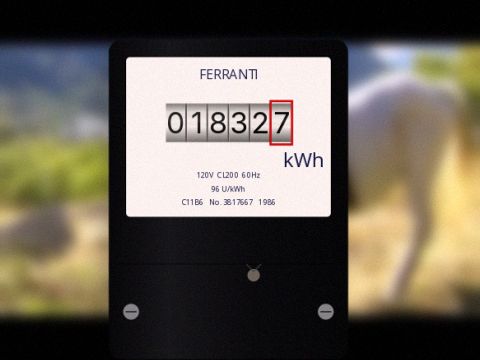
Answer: 1832.7 kWh
